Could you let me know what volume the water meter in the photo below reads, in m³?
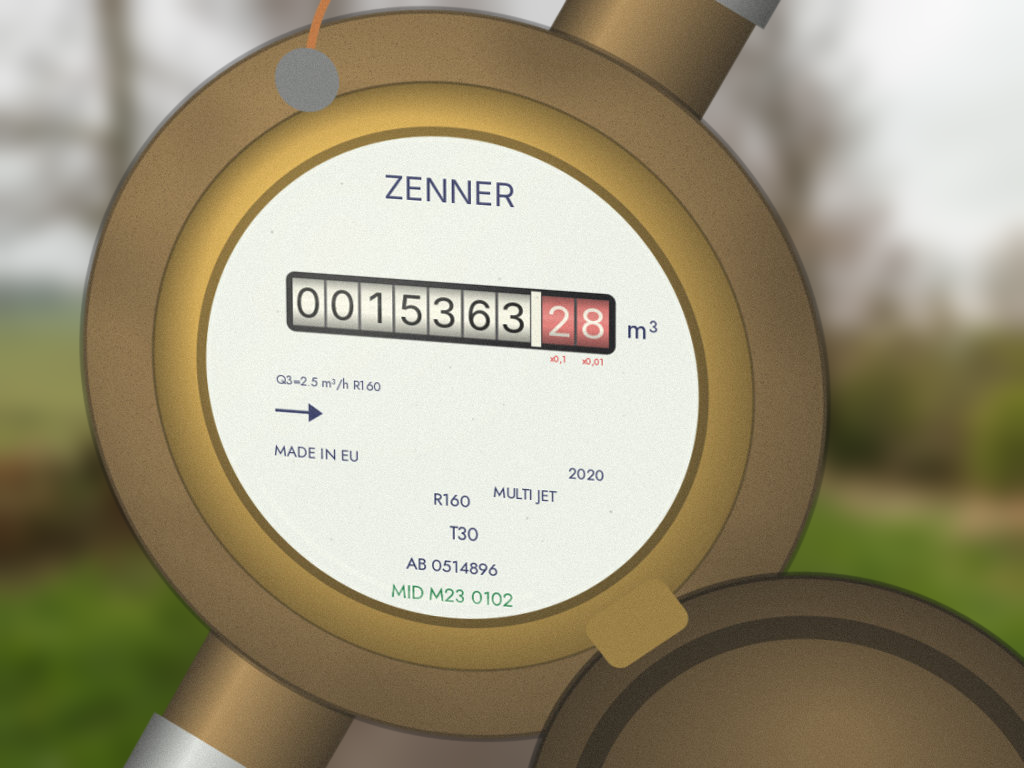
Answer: 15363.28 m³
